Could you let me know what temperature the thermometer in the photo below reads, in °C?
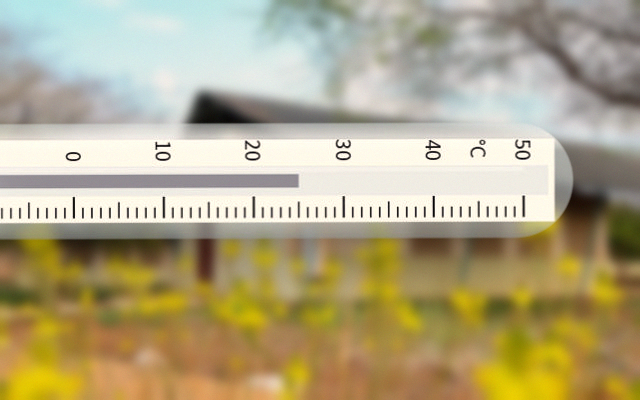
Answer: 25 °C
